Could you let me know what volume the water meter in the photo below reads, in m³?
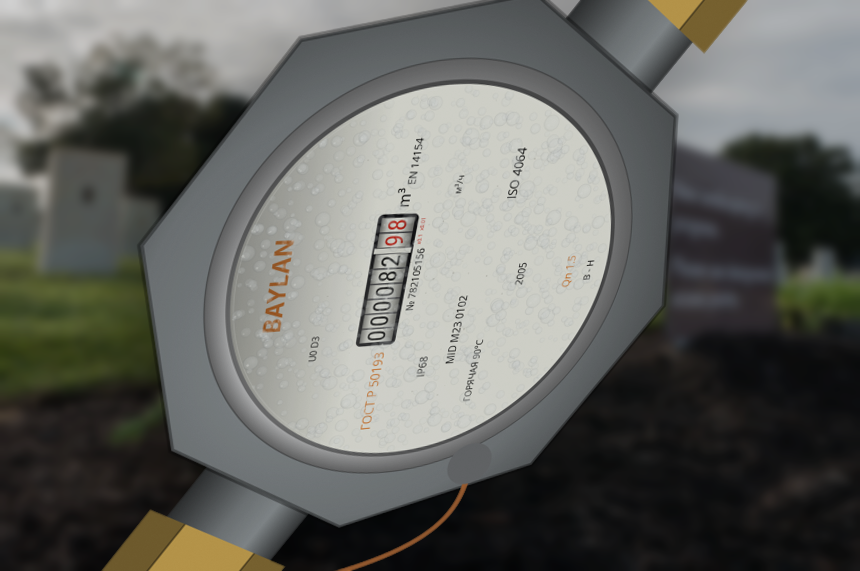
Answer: 82.98 m³
